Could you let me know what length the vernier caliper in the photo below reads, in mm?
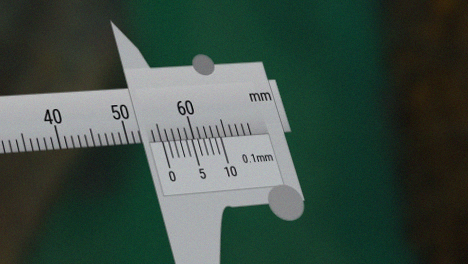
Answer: 55.2 mm
